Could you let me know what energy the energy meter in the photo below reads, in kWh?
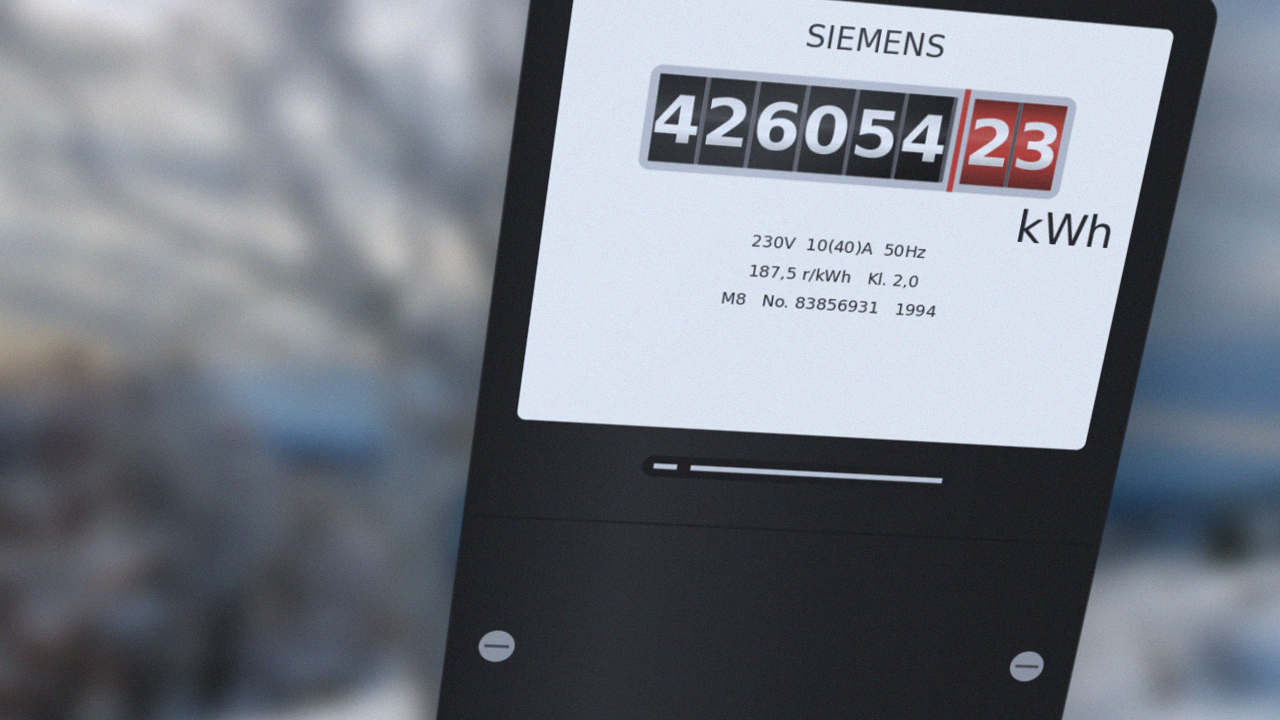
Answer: 426054.23 kWh
